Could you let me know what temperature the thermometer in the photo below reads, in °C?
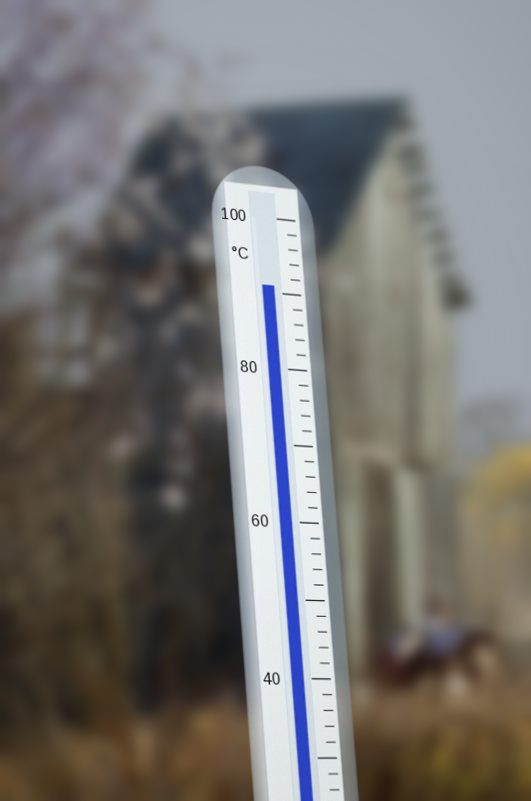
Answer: 91 °C
